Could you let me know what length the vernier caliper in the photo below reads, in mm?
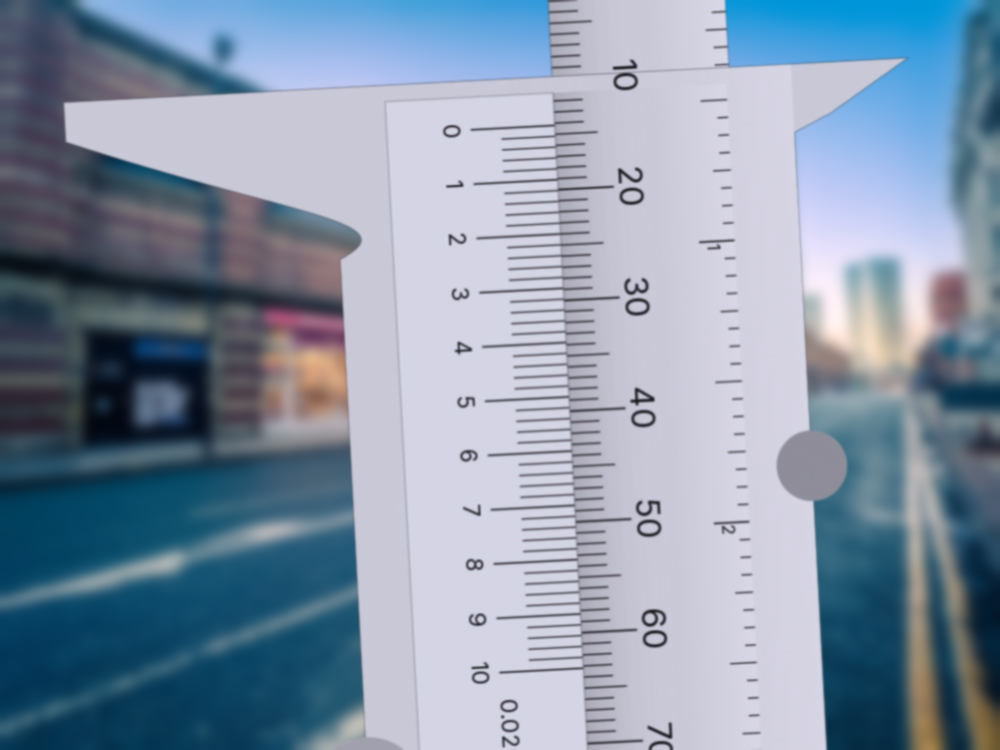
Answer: 14.2 mm
